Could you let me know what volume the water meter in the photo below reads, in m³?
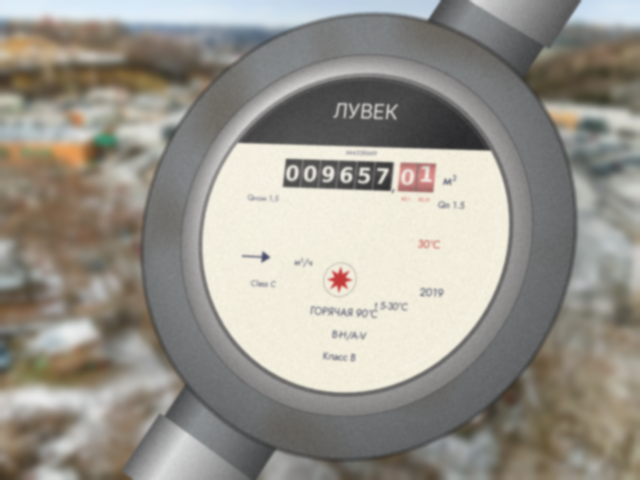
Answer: 9657.01 m³
